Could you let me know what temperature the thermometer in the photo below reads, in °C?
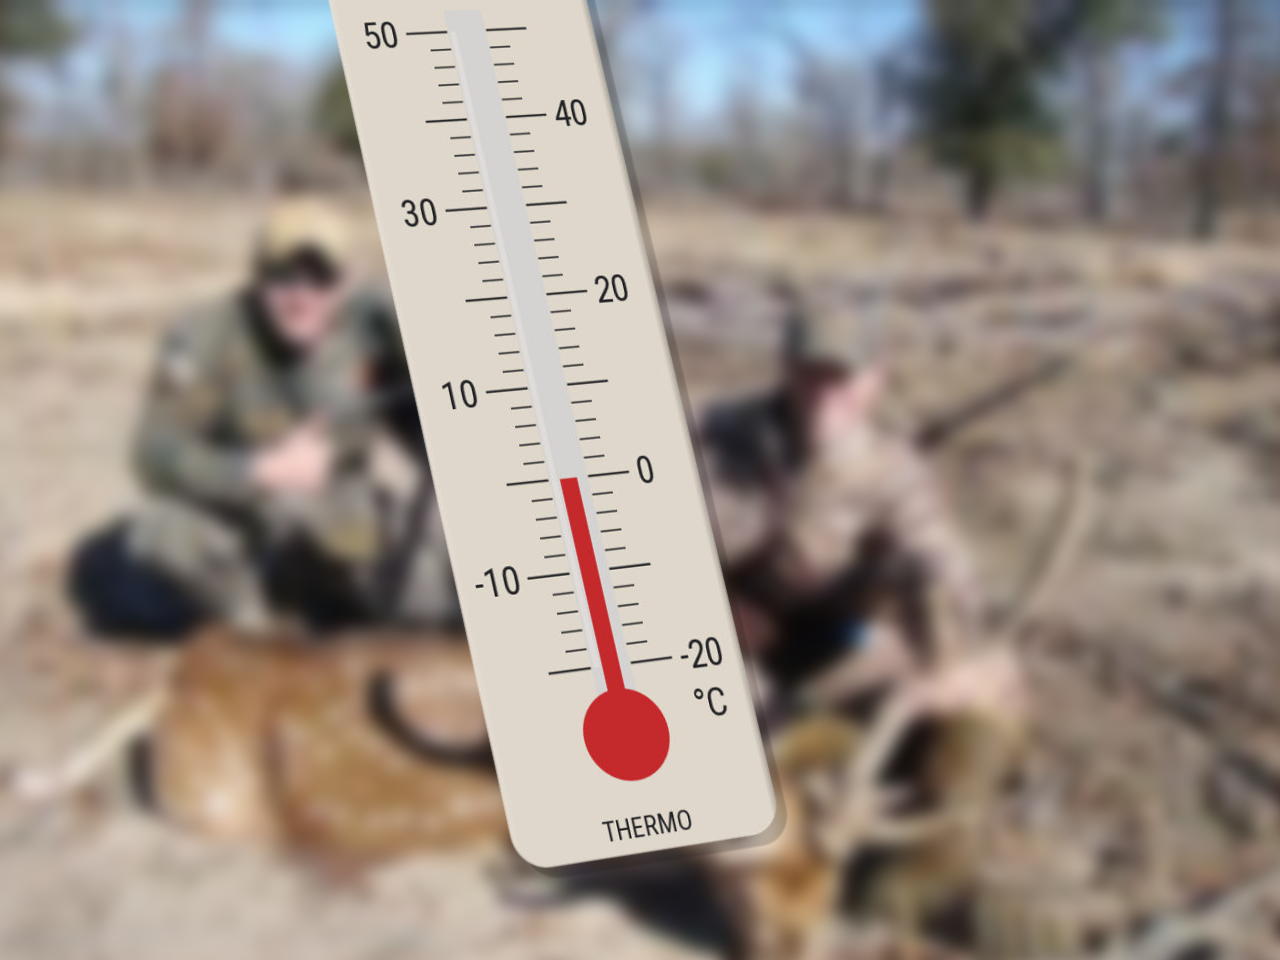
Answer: 0 °C
